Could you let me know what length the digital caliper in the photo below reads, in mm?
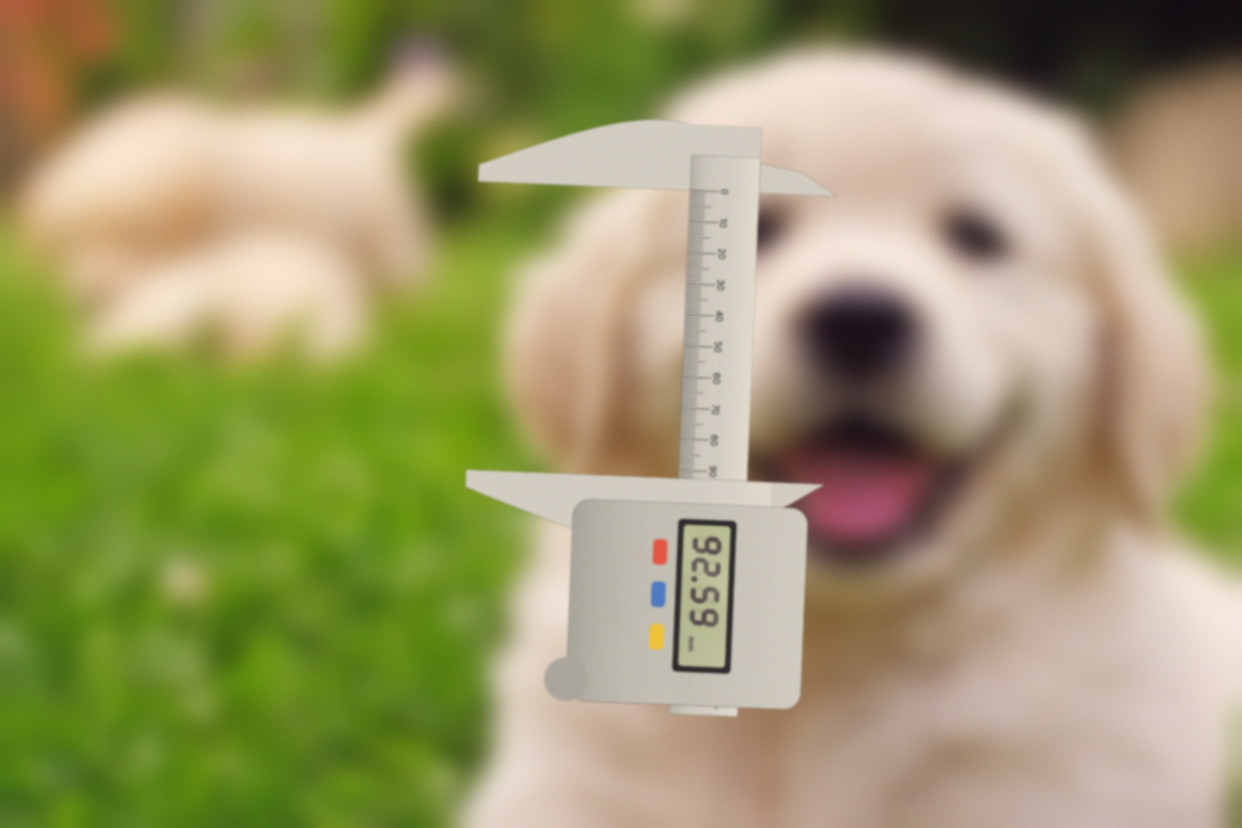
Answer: 92.59 mm
